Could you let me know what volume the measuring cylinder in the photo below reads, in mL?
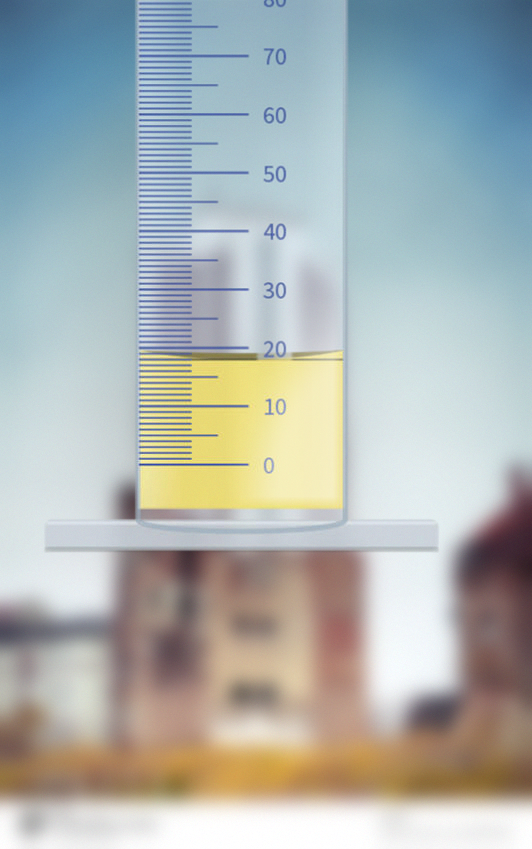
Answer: 18 mL
